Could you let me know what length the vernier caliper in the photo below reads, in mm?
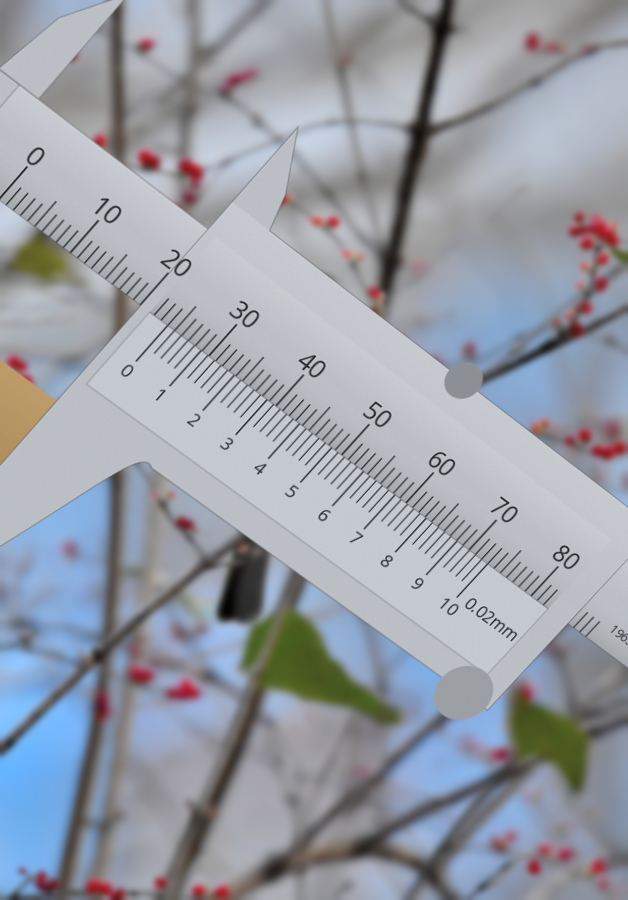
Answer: 24.0 mm
